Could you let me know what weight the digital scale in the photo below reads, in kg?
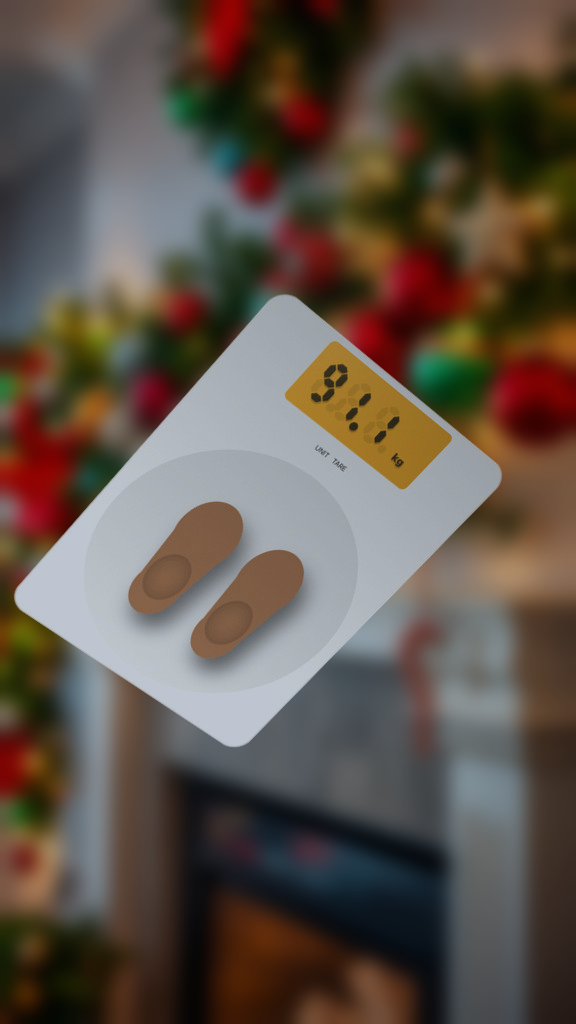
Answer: 91.1 kg
